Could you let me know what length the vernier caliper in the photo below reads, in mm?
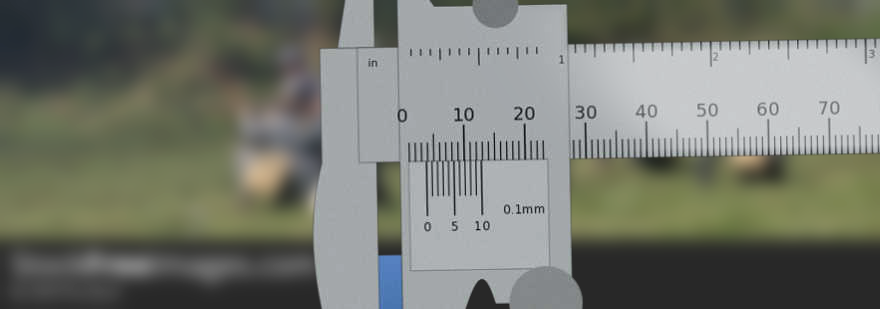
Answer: 3.8 mm
